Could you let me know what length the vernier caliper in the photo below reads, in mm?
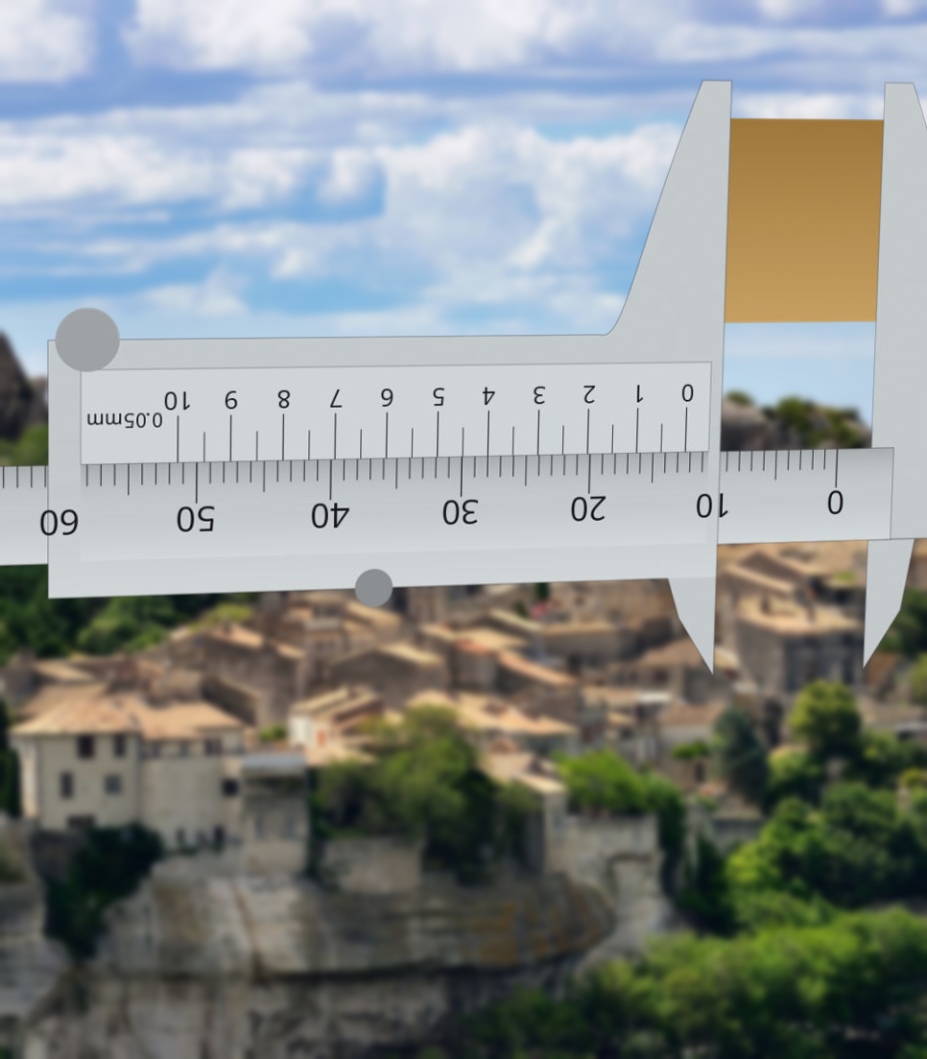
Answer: 12.4 mm
